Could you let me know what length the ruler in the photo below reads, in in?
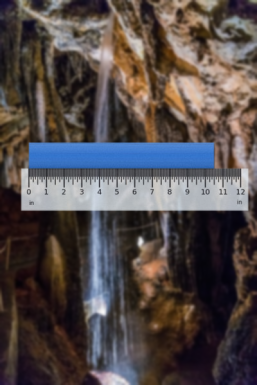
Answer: 10.5 in
